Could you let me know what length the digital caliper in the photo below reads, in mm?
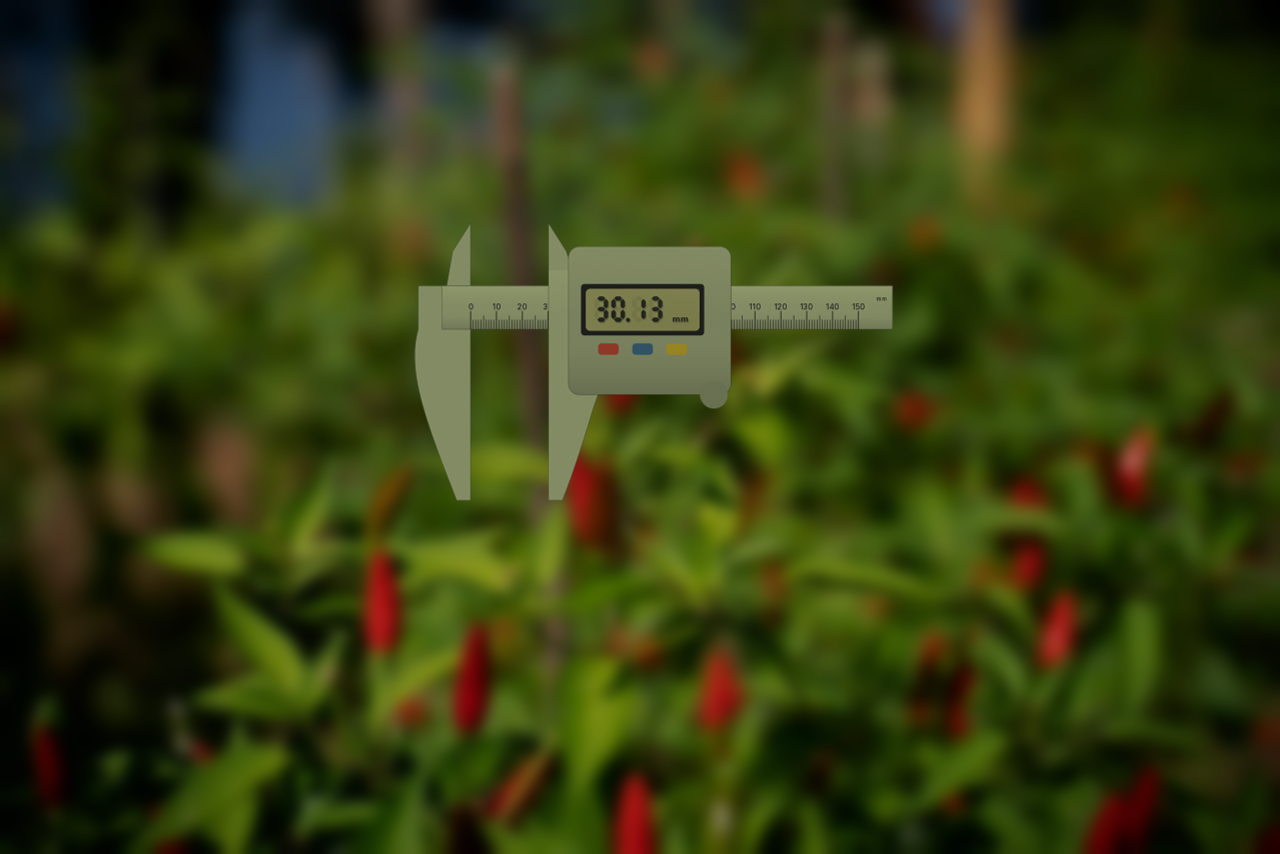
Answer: 30.13 mm
